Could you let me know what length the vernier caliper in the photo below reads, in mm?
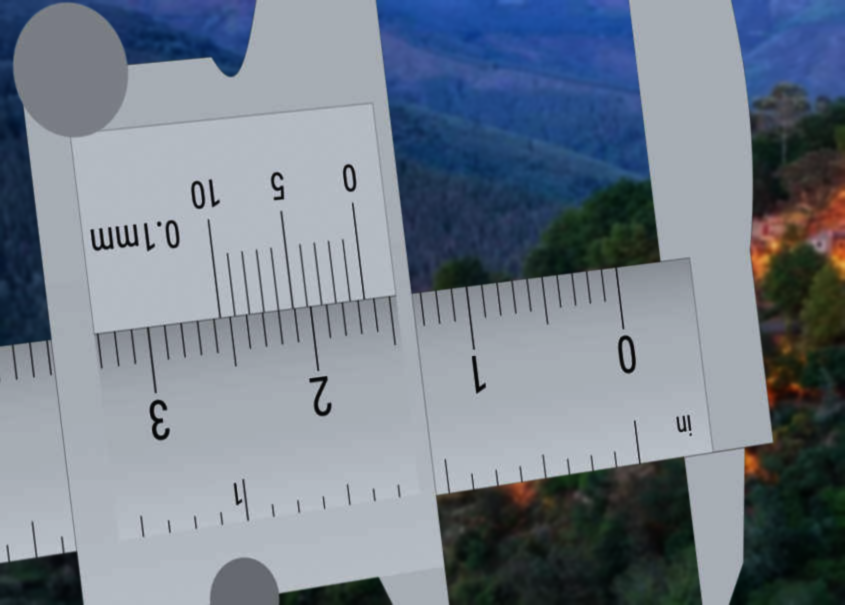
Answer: 16.6 mm
